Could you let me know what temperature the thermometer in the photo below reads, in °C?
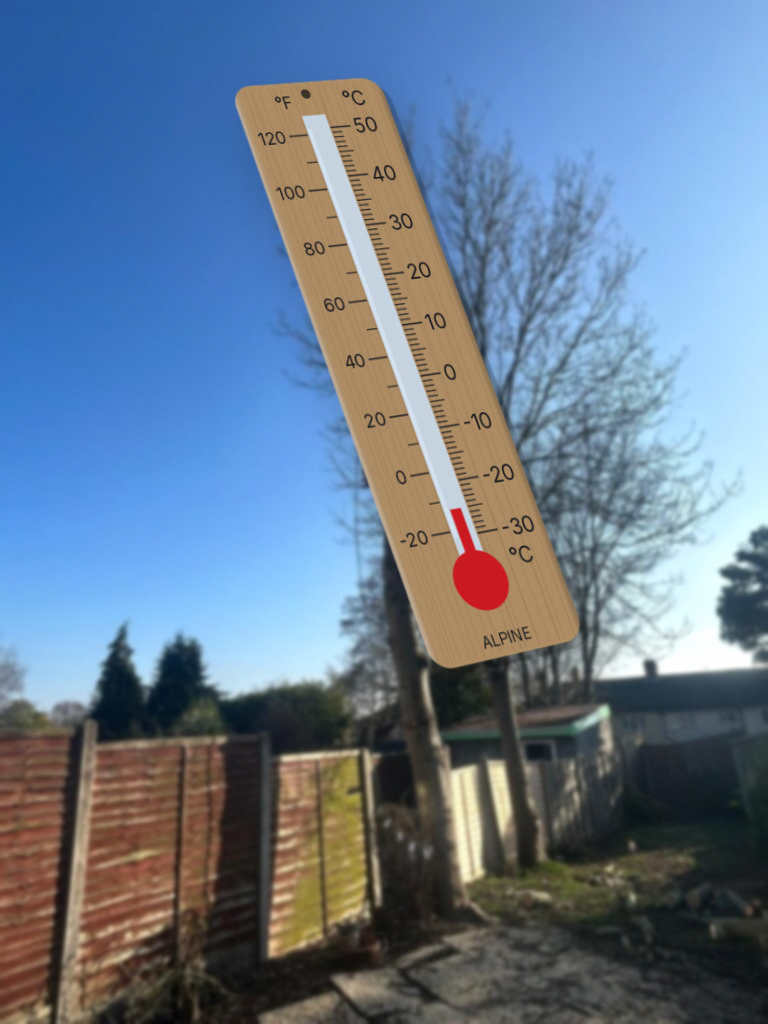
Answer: -25 °C
